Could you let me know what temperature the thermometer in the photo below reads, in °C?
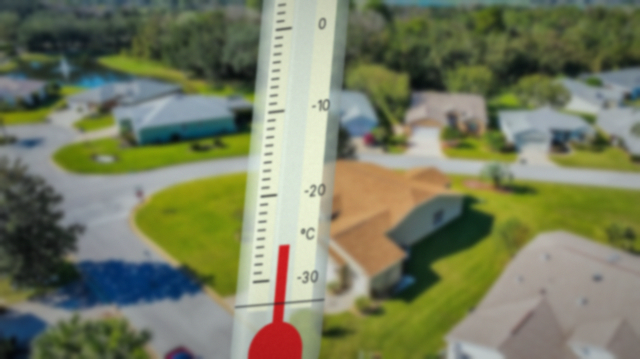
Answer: -26 °C
